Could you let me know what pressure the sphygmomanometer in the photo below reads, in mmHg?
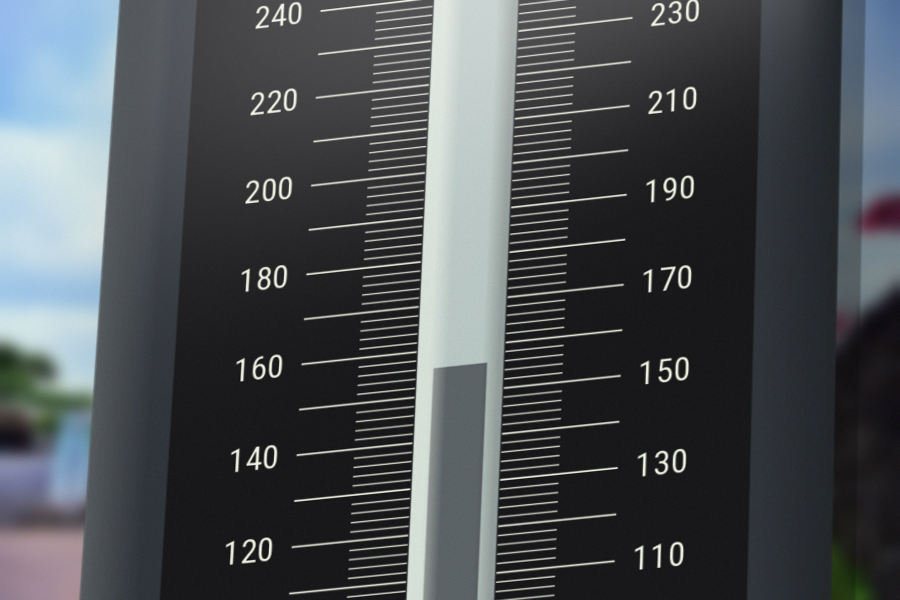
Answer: 156 mmHg
